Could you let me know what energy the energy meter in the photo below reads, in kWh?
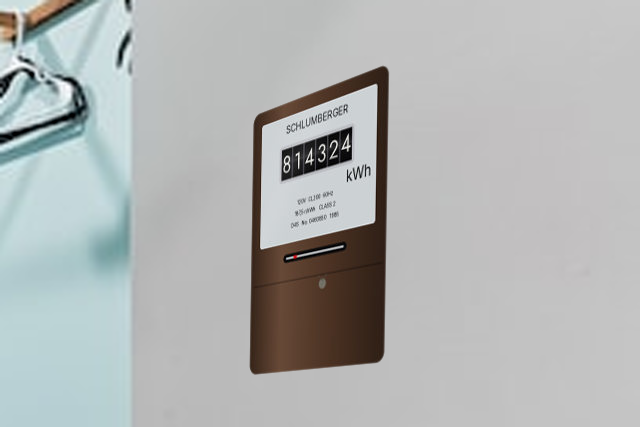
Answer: 814324 kWh
